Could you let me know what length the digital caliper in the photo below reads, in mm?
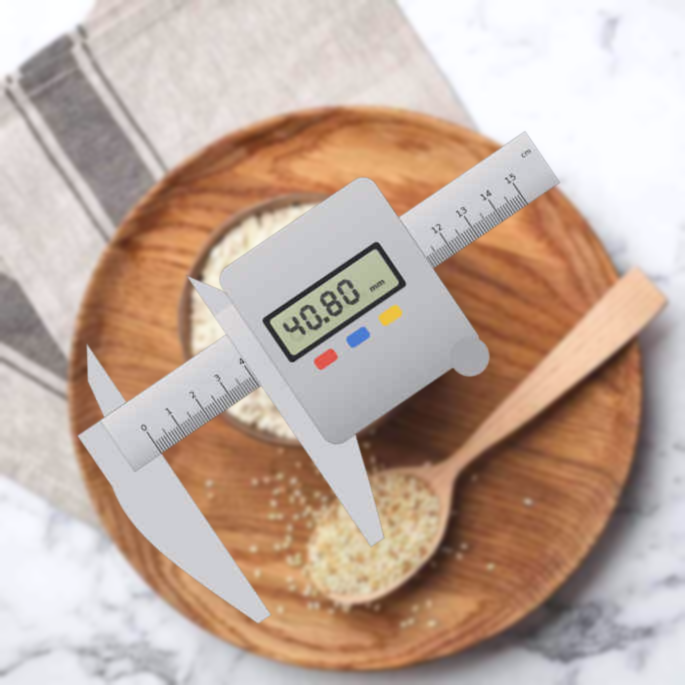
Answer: 40.80 mm
